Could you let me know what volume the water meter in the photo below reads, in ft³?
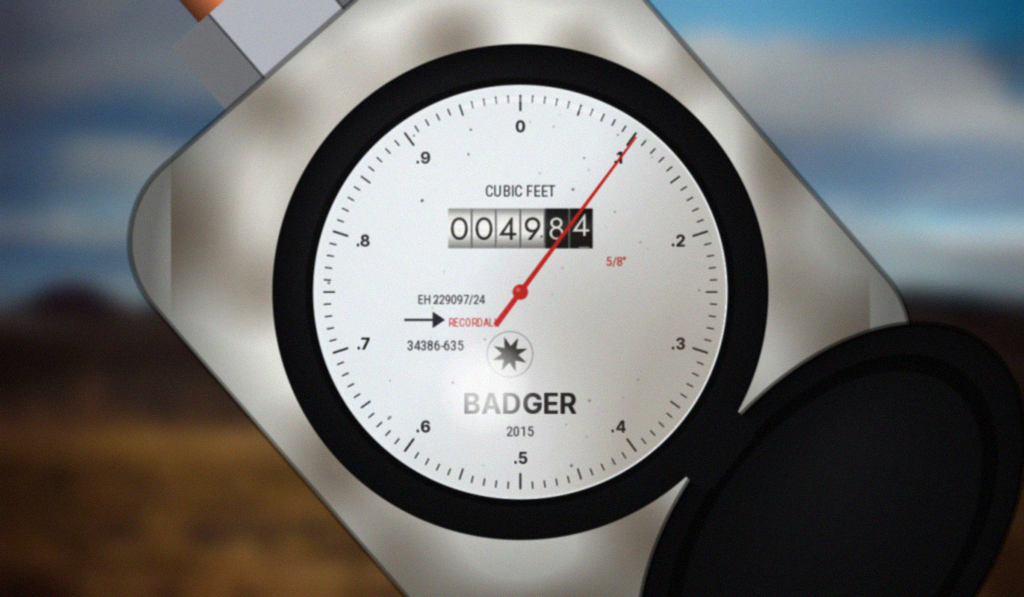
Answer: 4984.10 ft³
